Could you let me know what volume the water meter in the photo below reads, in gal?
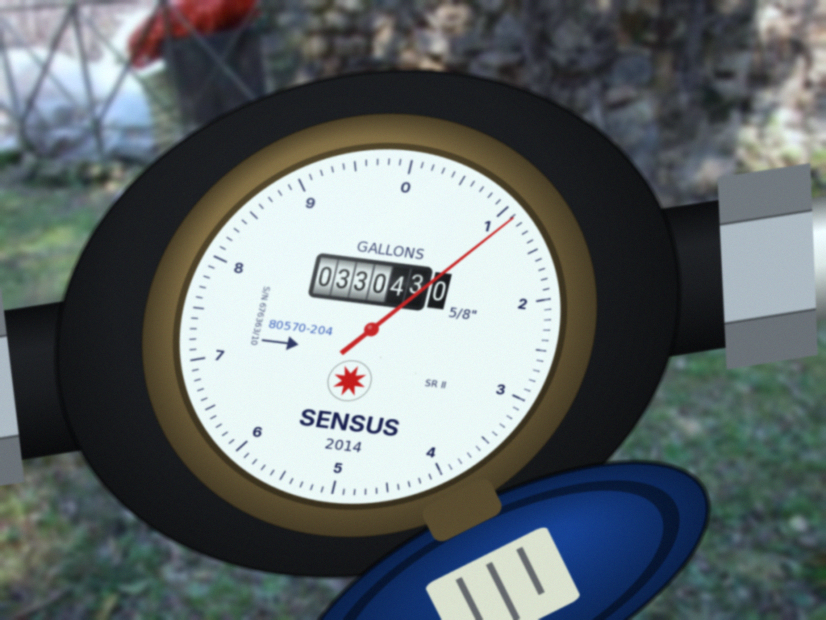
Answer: 330431.1 gal
